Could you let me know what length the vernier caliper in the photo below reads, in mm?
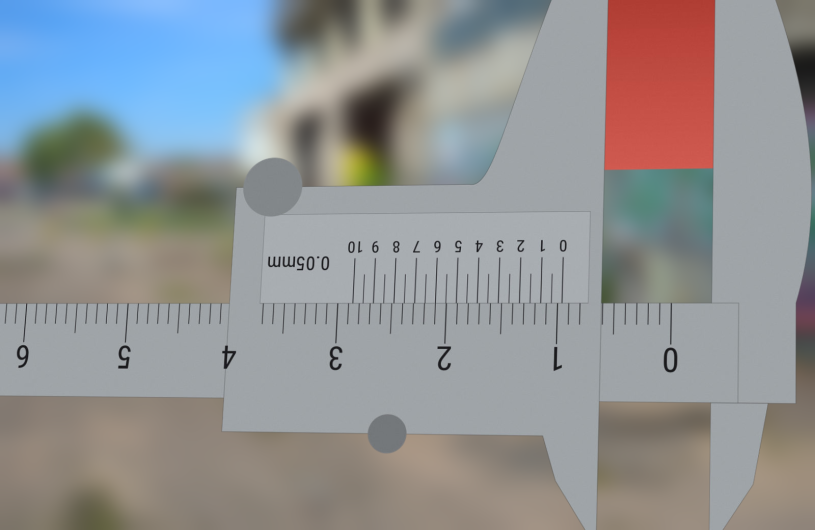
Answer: 9.6 mm
